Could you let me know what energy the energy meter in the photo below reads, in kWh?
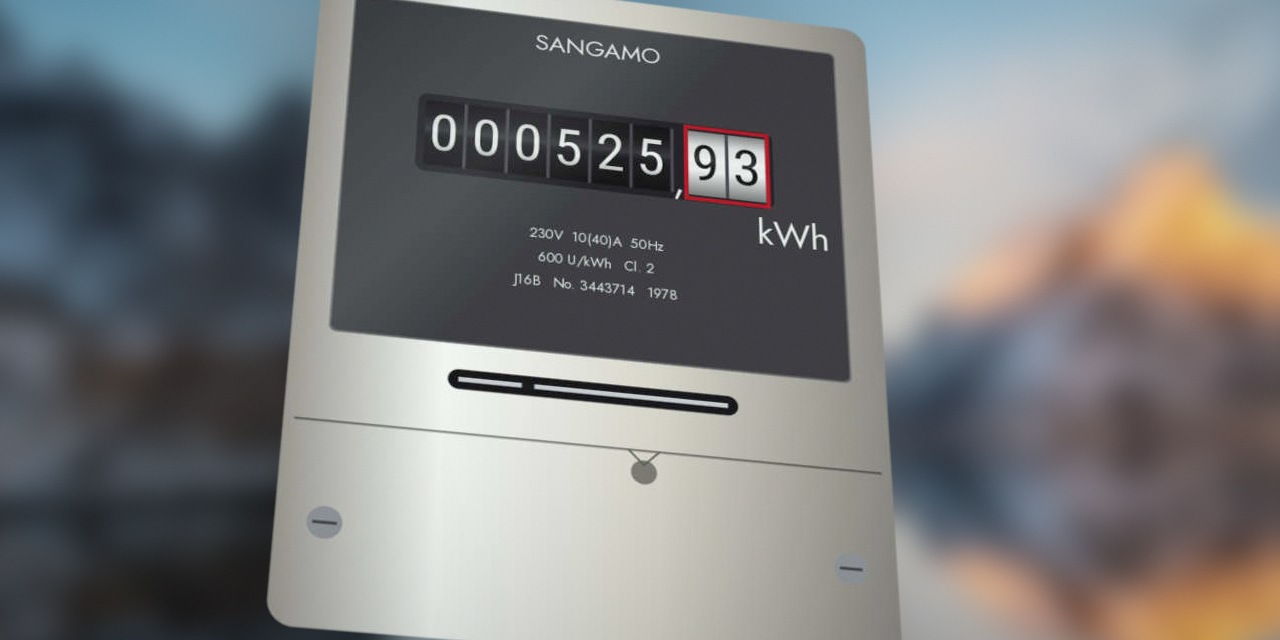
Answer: 525.93 kWh
